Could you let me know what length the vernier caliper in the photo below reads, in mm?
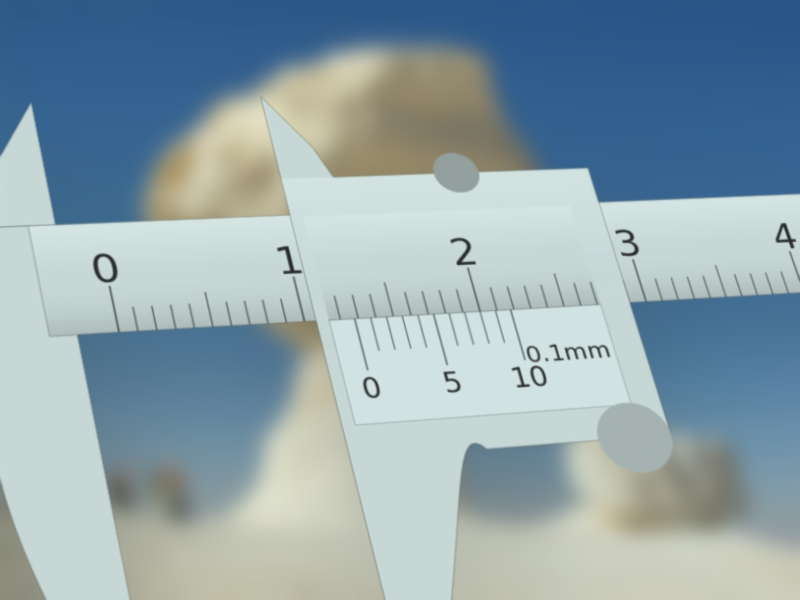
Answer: 12.8 mm
